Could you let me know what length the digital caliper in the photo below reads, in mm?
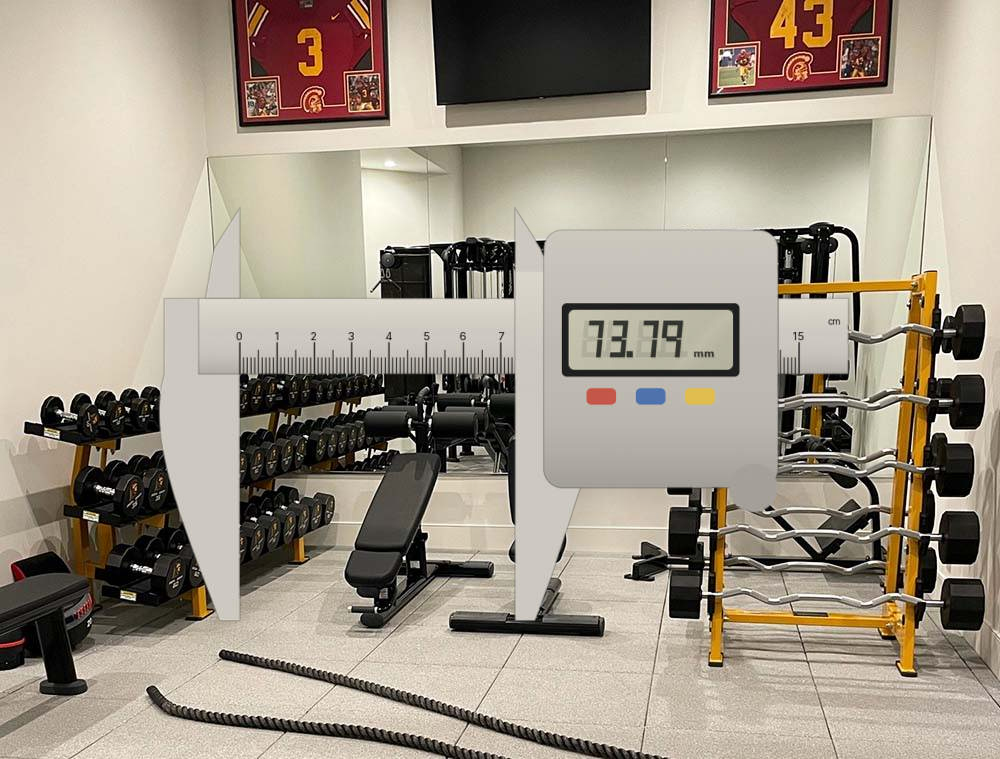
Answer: 73.79 mm
